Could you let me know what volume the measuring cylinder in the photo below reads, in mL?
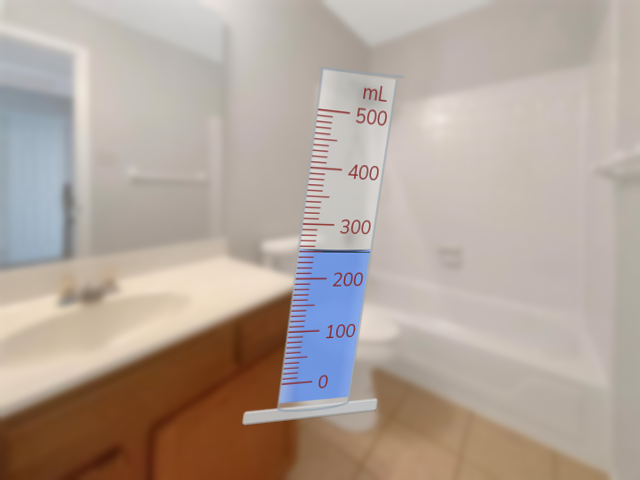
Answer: 250 mL
